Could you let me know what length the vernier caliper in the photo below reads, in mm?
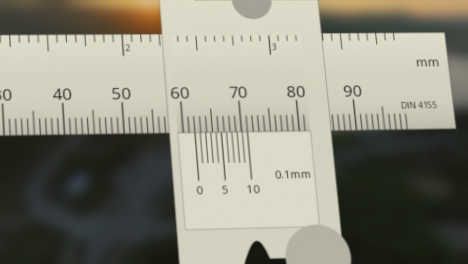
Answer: 62.0 mm
